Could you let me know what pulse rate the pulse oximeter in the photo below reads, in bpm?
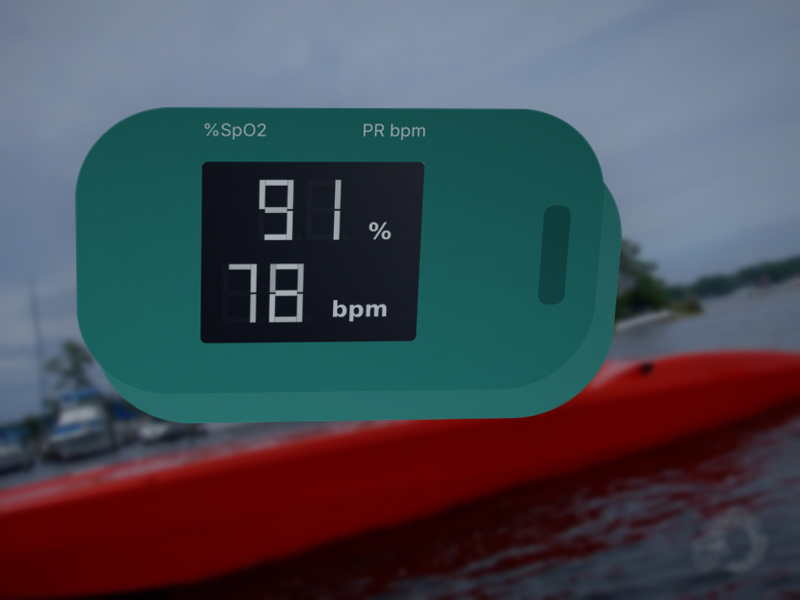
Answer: 78 bpm
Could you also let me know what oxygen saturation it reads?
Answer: 91 %
